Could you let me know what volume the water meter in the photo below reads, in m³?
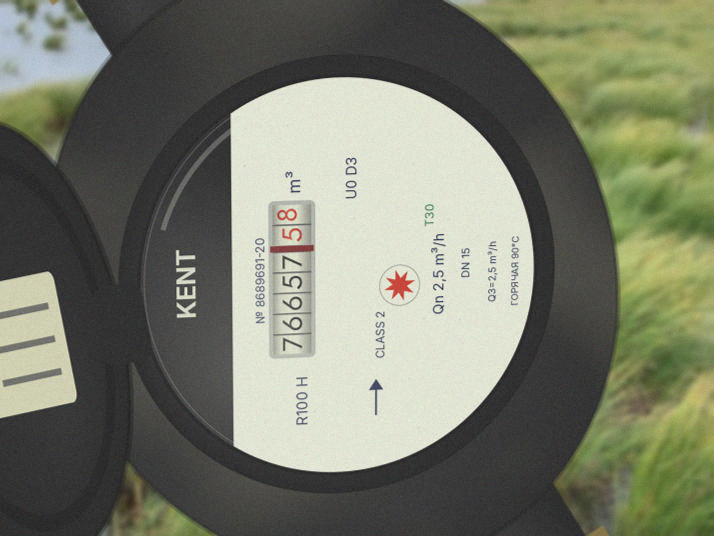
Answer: 76657.58 m³
